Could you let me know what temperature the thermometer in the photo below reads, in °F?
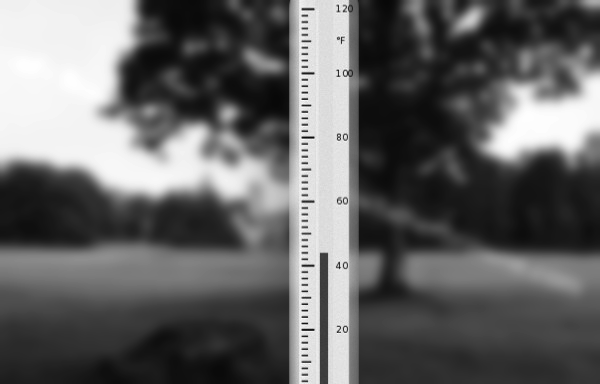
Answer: 44 °F
